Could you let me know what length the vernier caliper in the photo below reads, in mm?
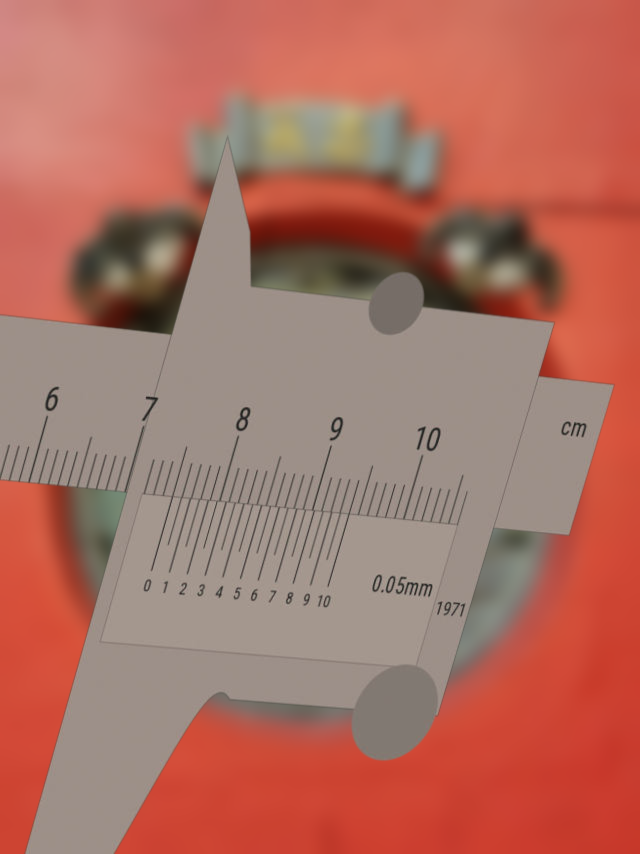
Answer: 75.0 mm
